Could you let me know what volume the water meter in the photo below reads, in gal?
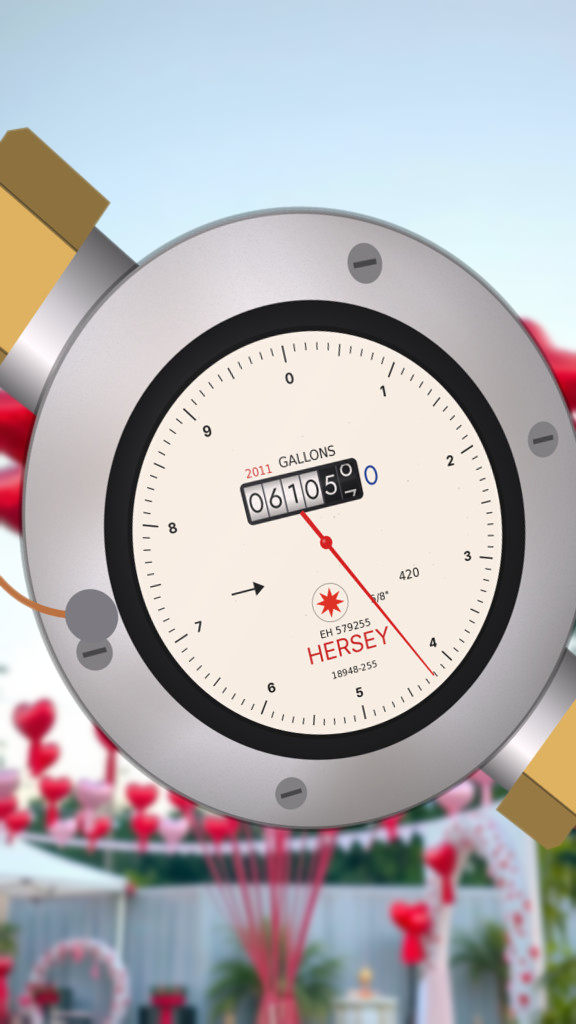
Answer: 610564.2 gal
